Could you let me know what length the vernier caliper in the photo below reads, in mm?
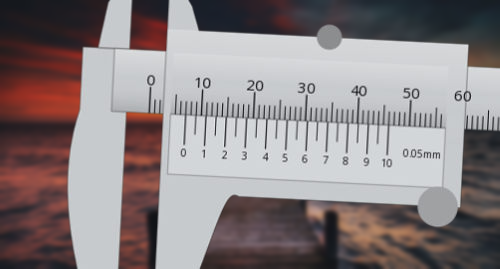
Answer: 7.0 mm
